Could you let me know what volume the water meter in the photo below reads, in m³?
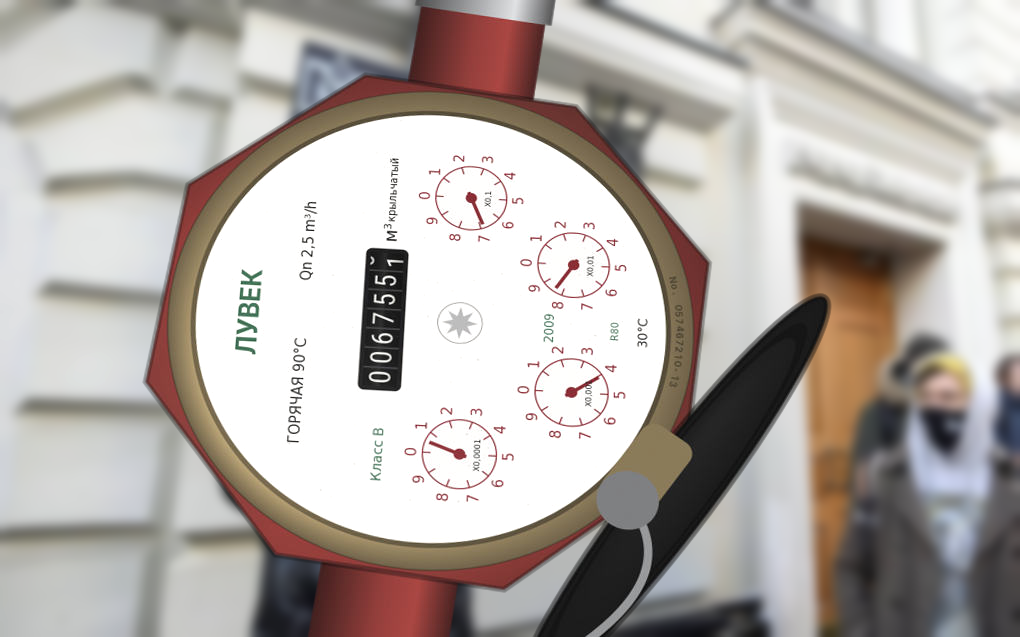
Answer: 67550.6840 m³
